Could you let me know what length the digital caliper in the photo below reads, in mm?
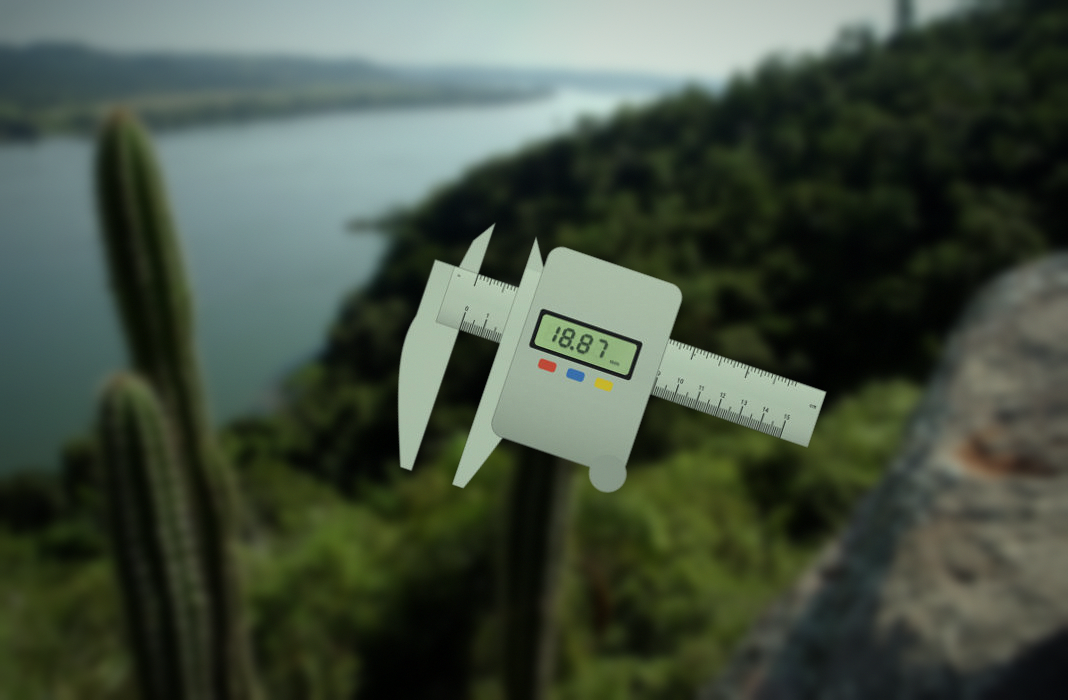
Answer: 18.87 mm
